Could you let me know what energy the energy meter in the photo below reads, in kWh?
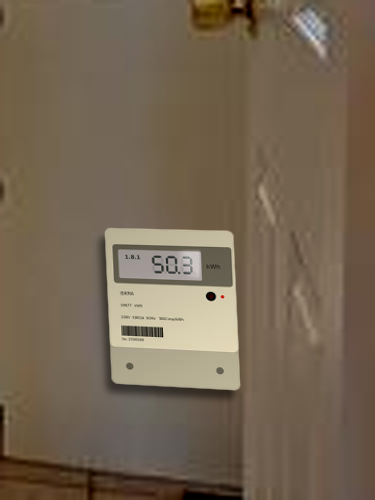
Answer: 50.3 kWh
